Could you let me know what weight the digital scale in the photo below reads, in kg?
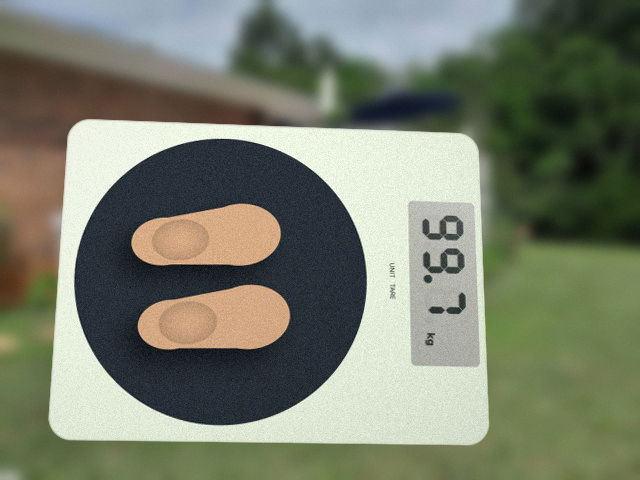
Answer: 99.7 kg
